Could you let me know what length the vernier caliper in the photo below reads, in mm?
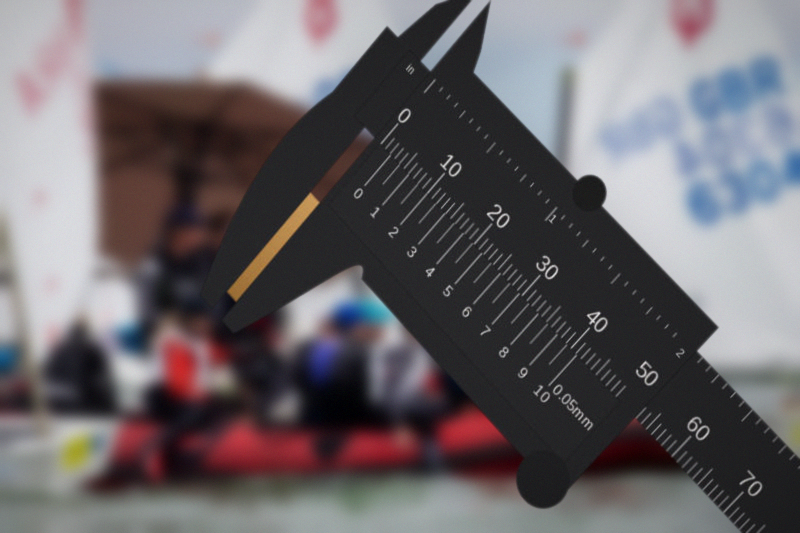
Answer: 2.2 mm
